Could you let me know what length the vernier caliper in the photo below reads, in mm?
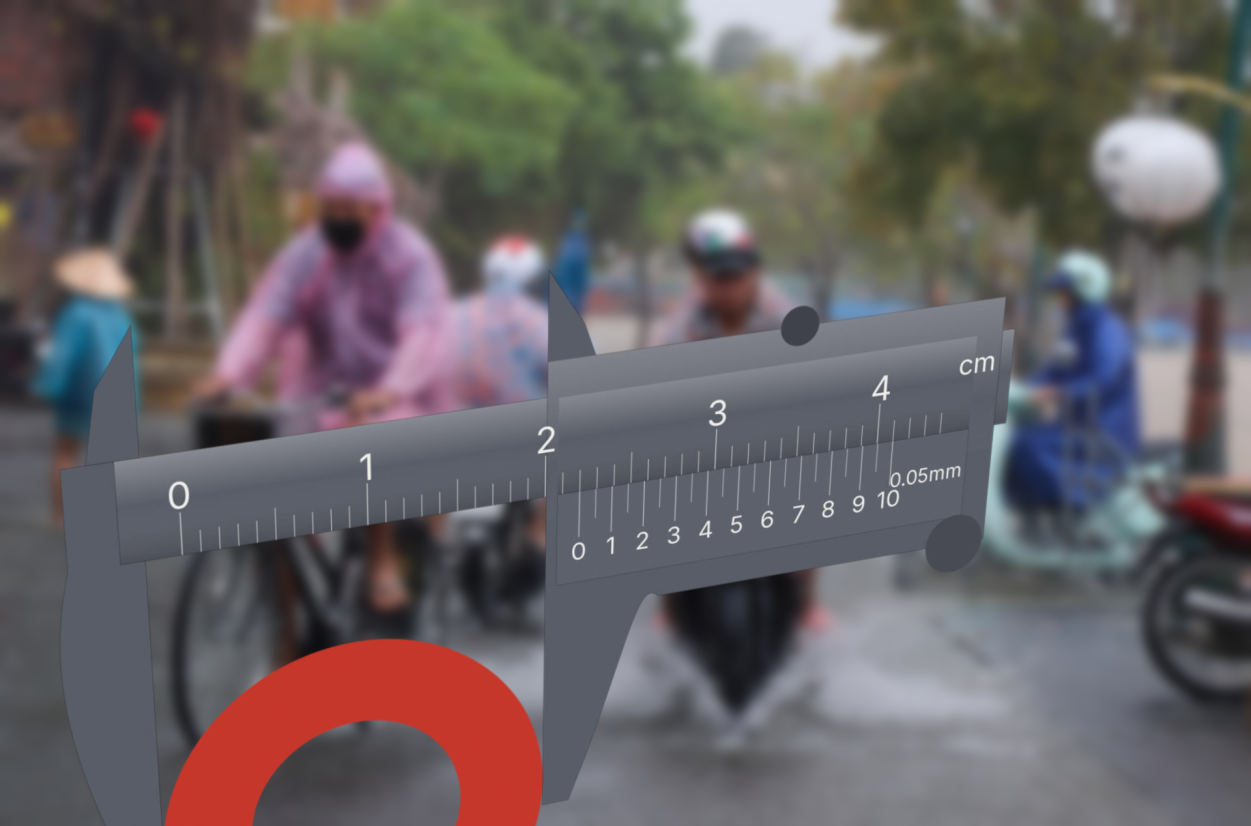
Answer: 22.0 mm
